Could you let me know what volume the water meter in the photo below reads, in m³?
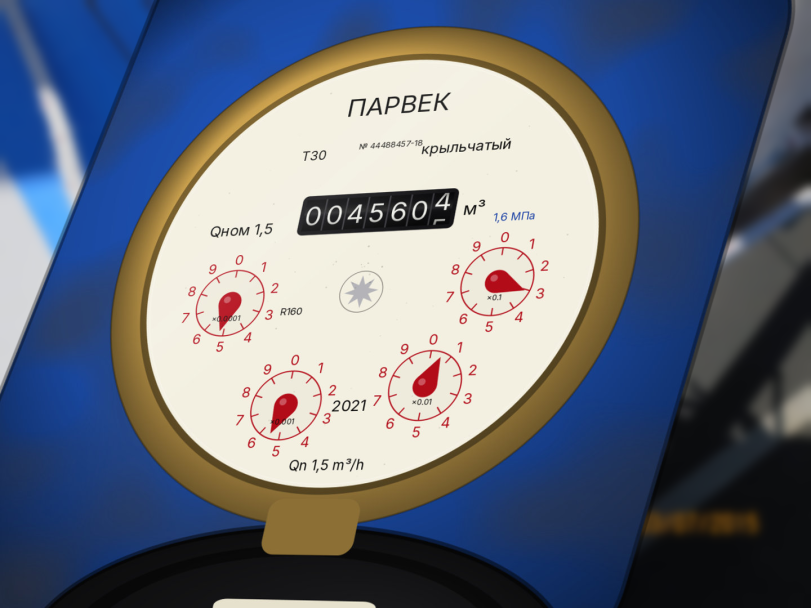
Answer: 45604.3055 m³
